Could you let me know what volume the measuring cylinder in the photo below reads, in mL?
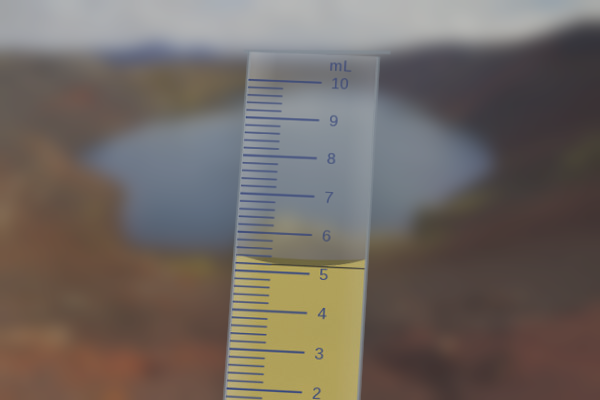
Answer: 5.2 mL
